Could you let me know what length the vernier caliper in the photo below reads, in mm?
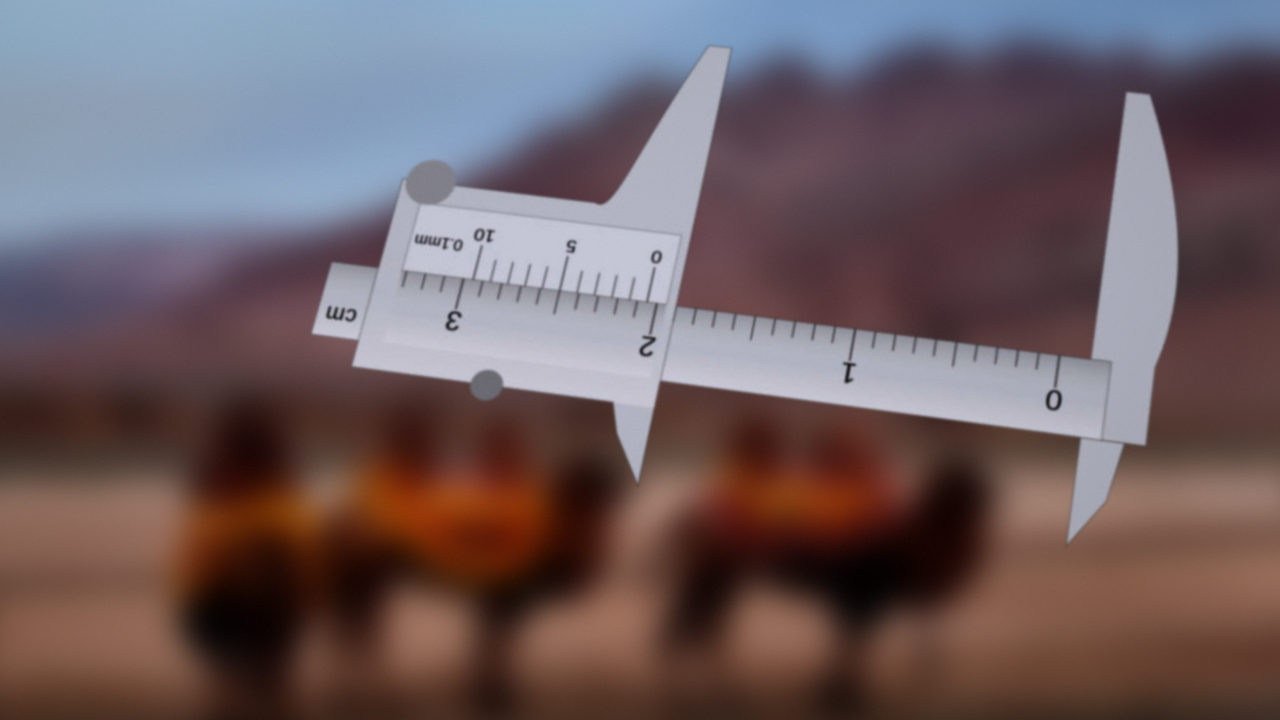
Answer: 20.5 mm
